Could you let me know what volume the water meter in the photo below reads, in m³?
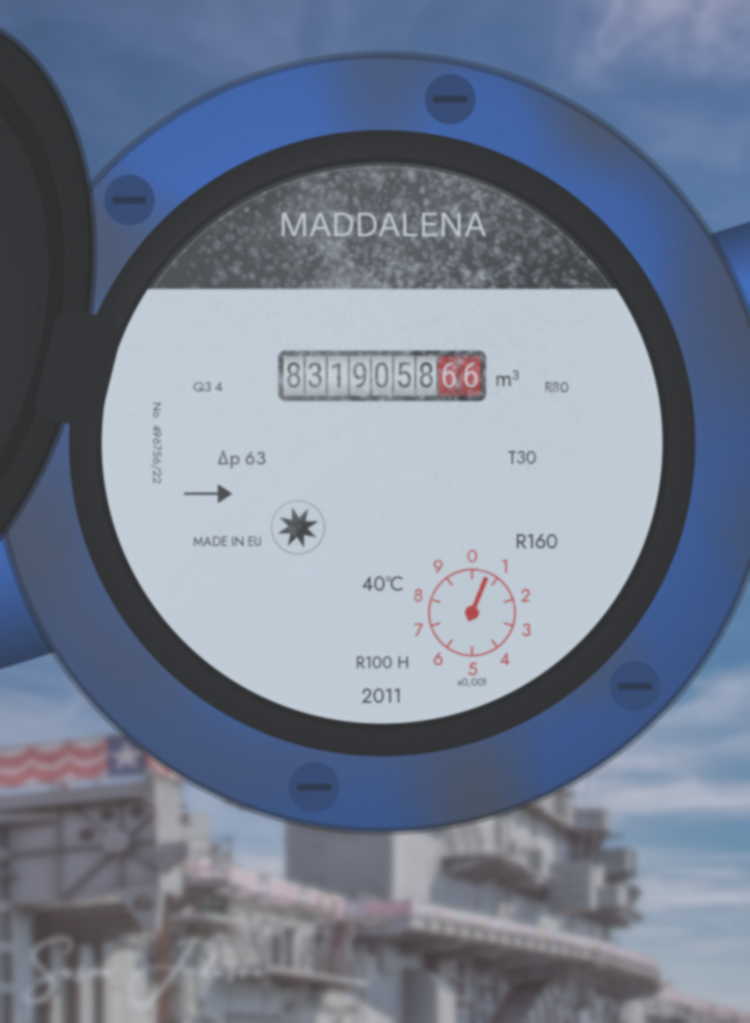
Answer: 8319058.660 m³
